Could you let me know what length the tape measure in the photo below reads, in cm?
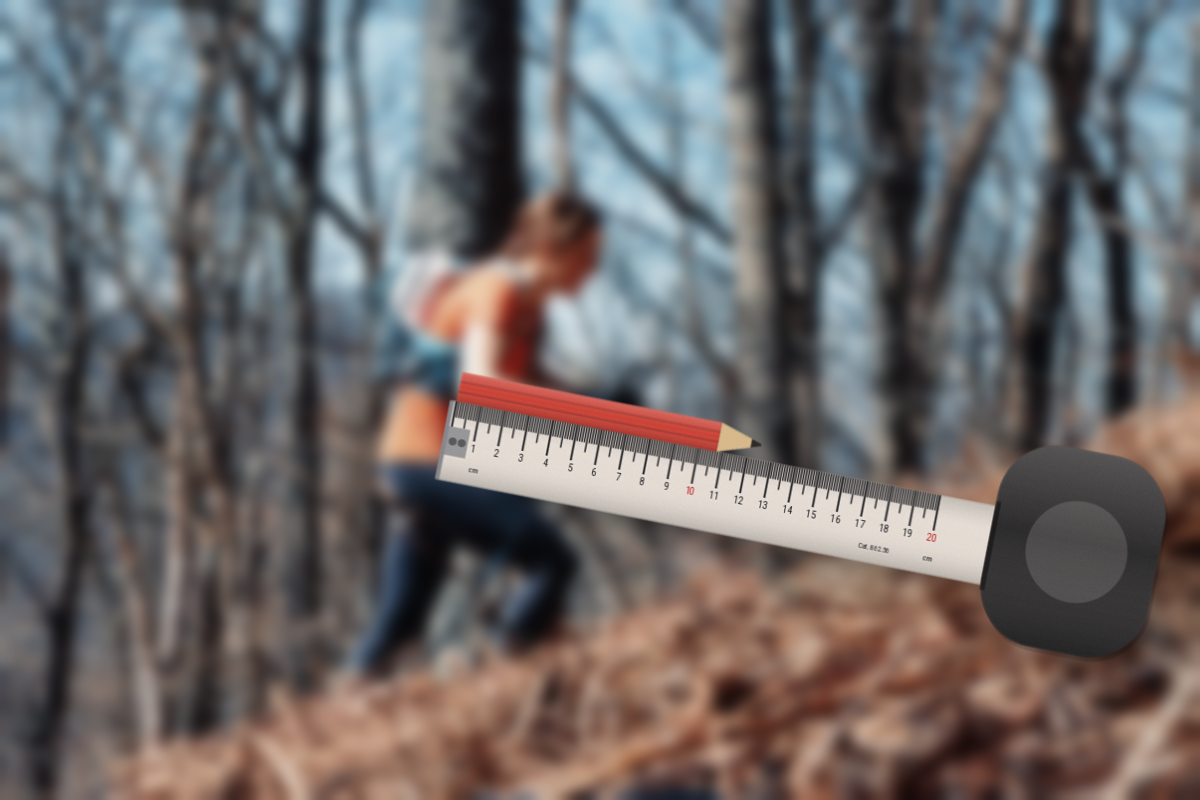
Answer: 12.5 cm
